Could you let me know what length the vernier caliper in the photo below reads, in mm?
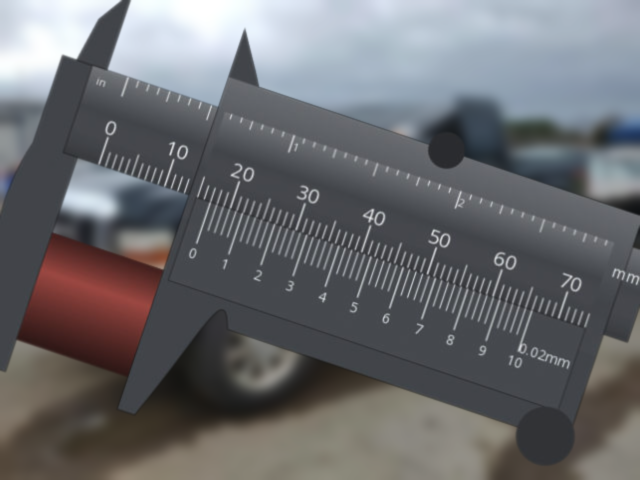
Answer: 17.0 mm
